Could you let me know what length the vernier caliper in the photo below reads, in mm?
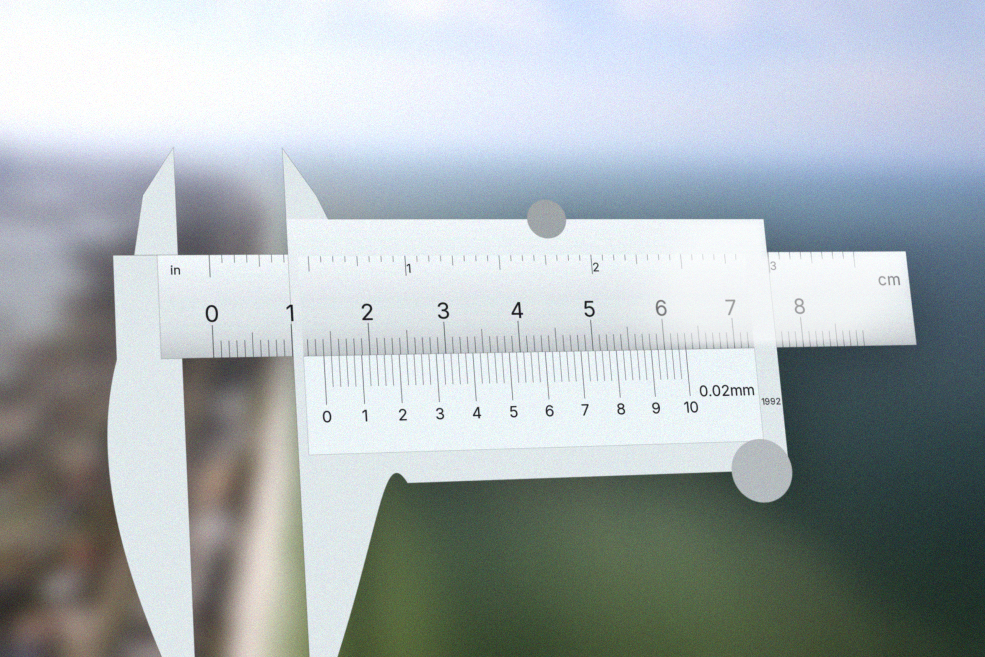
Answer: 14.0 mm
